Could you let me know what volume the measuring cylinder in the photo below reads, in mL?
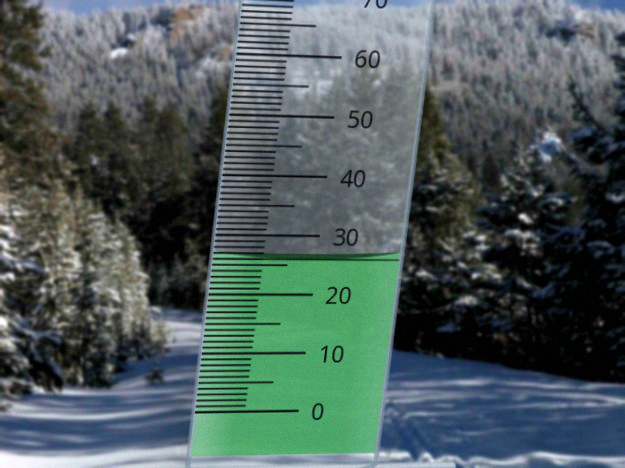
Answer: 26 mL
